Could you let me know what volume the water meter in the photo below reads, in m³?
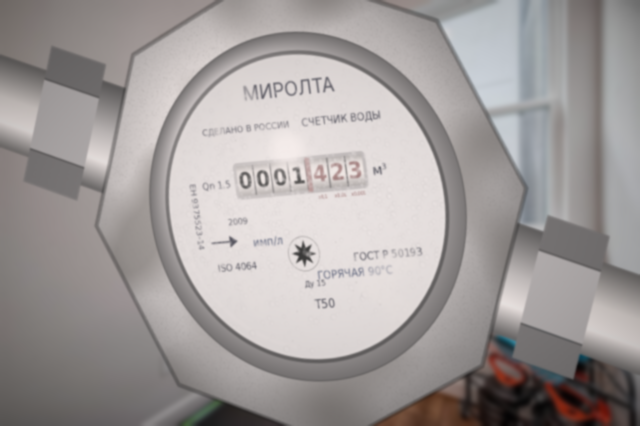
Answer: 1.423 m³
